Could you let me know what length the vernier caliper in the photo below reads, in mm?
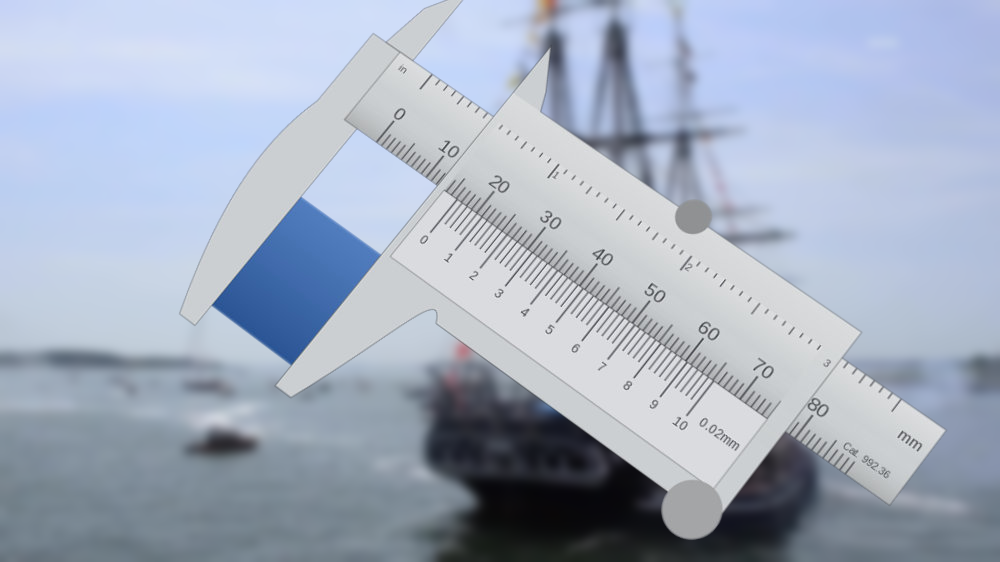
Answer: 16.2 mm
